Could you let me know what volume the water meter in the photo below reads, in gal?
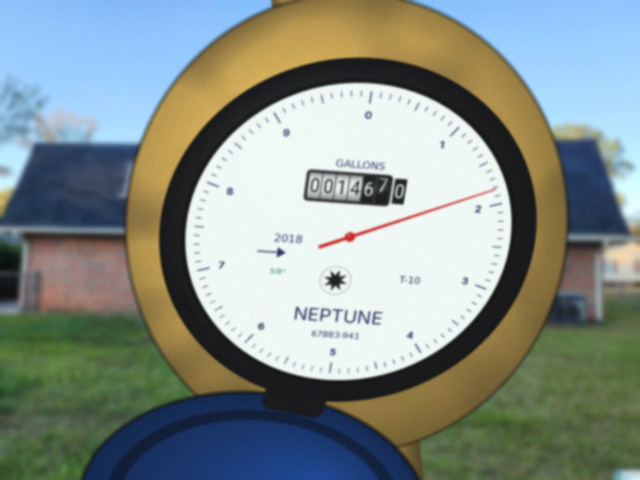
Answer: 14671.8 gal
